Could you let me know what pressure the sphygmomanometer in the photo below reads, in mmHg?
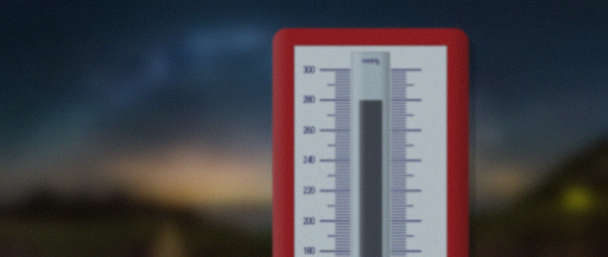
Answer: 280 mmHg
